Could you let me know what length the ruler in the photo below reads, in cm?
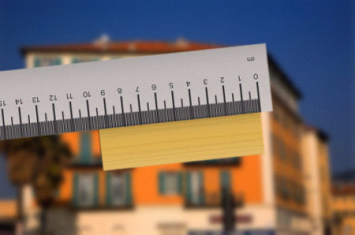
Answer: 9.5 cm
